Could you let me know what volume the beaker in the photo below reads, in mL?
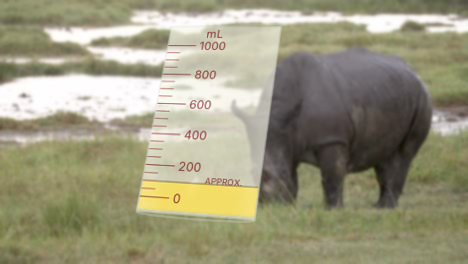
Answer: 100 mL
